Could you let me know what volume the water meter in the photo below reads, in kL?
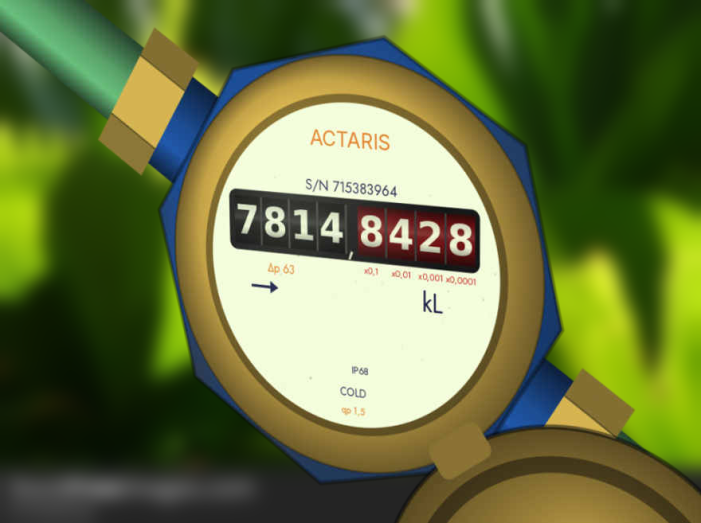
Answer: 7814.8428 kL
